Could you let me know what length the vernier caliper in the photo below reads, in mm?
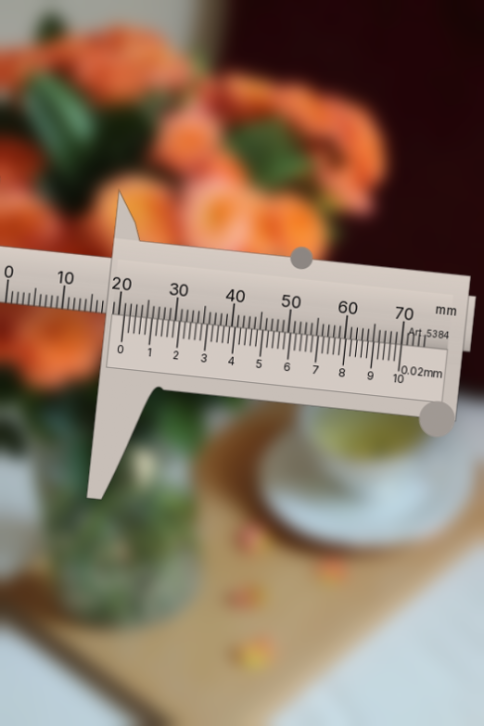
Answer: 21.0 mm
